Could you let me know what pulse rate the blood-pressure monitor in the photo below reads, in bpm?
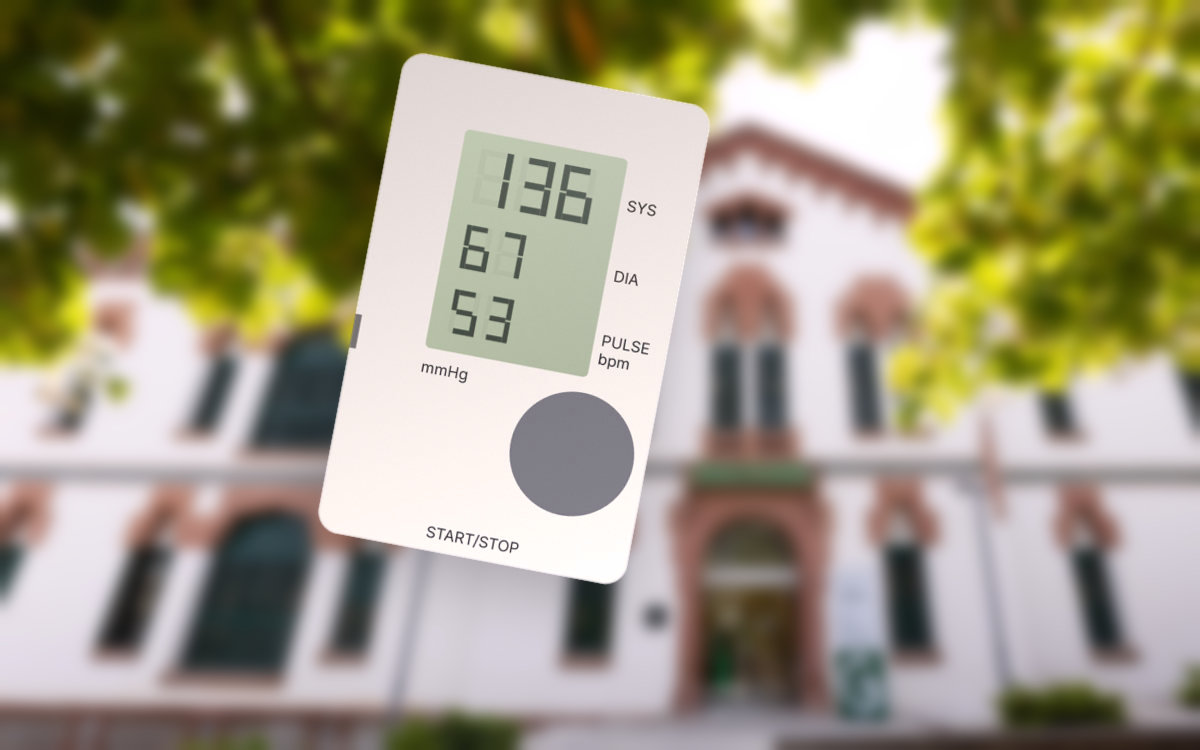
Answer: 53 bpm
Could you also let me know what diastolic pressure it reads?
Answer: 67 mmHg
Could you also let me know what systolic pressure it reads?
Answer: 136 mmHg
